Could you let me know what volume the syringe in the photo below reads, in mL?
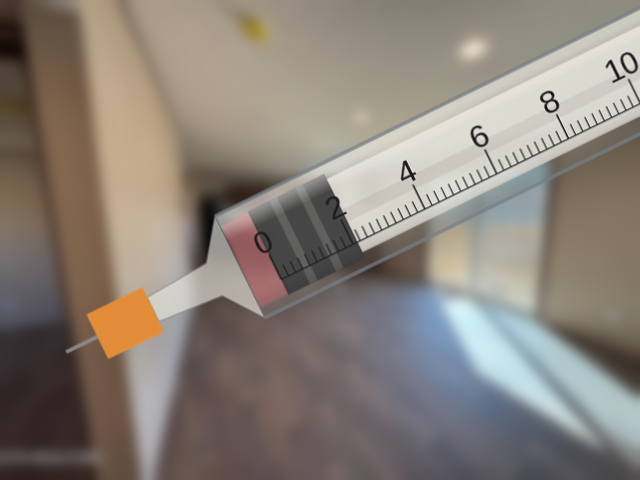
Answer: 0 mL
